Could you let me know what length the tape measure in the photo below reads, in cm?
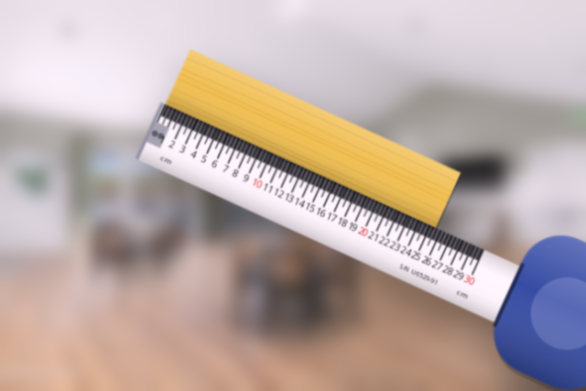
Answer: 25.5 cm
